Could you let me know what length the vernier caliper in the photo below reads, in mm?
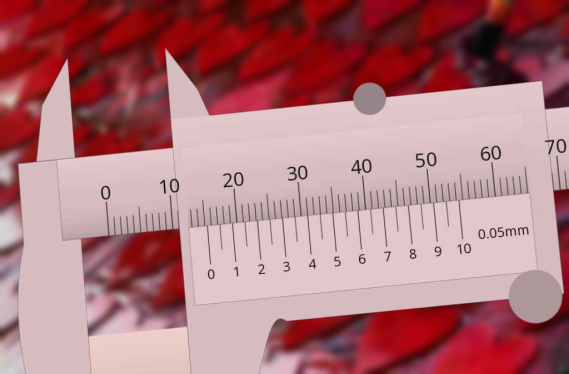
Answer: 15.4 mm
